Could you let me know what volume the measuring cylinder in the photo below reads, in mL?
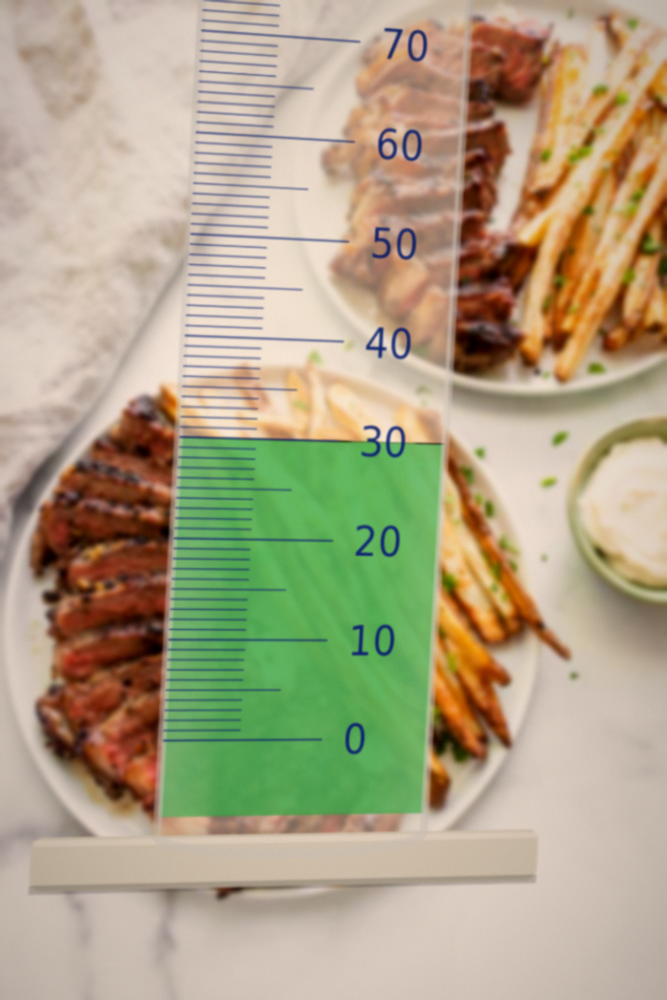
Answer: 30 mL
